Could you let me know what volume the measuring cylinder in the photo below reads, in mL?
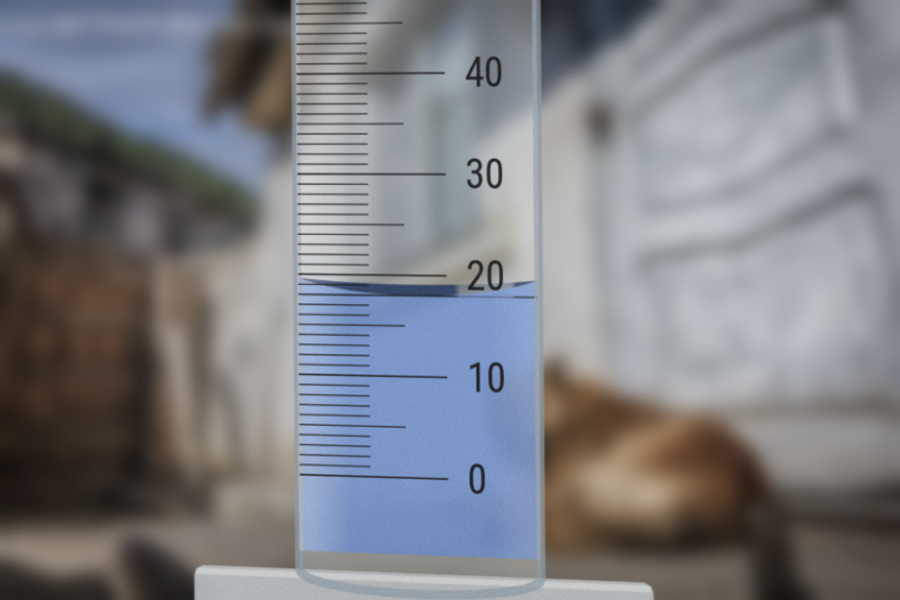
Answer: 18 mL
